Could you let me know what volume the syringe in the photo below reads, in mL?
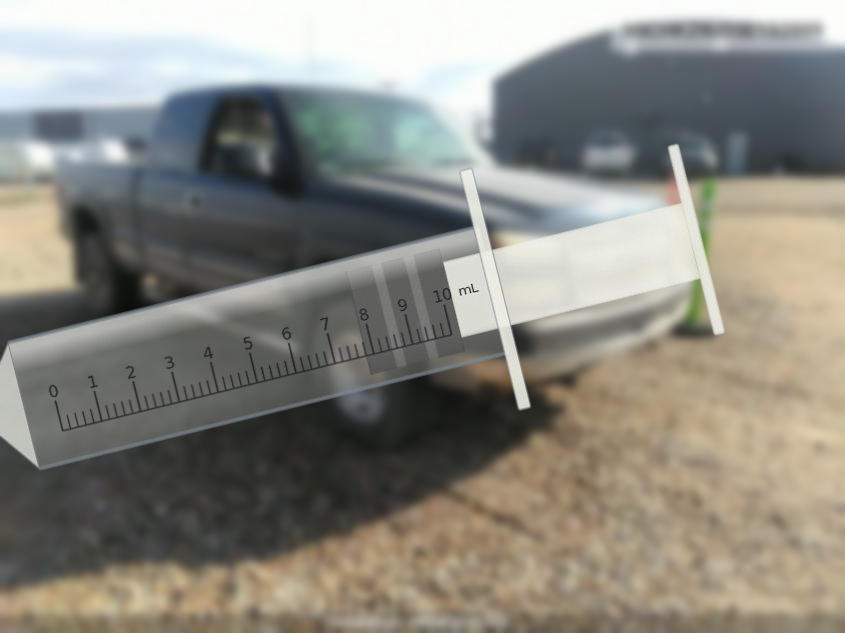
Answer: 7.8 mL
